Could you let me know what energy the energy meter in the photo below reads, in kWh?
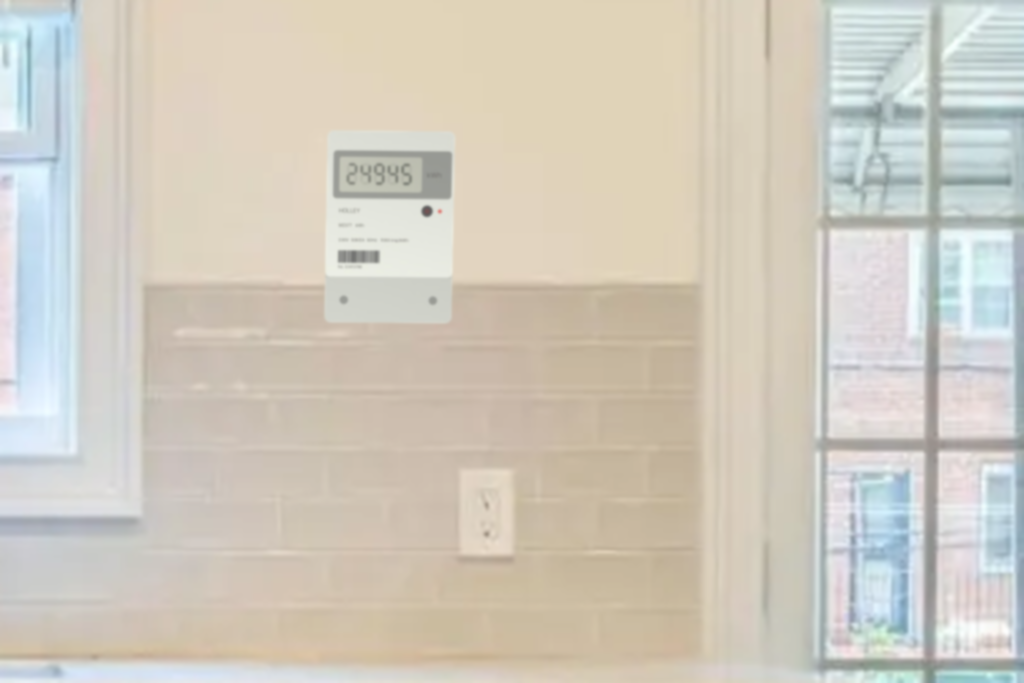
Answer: 24945 kWh
